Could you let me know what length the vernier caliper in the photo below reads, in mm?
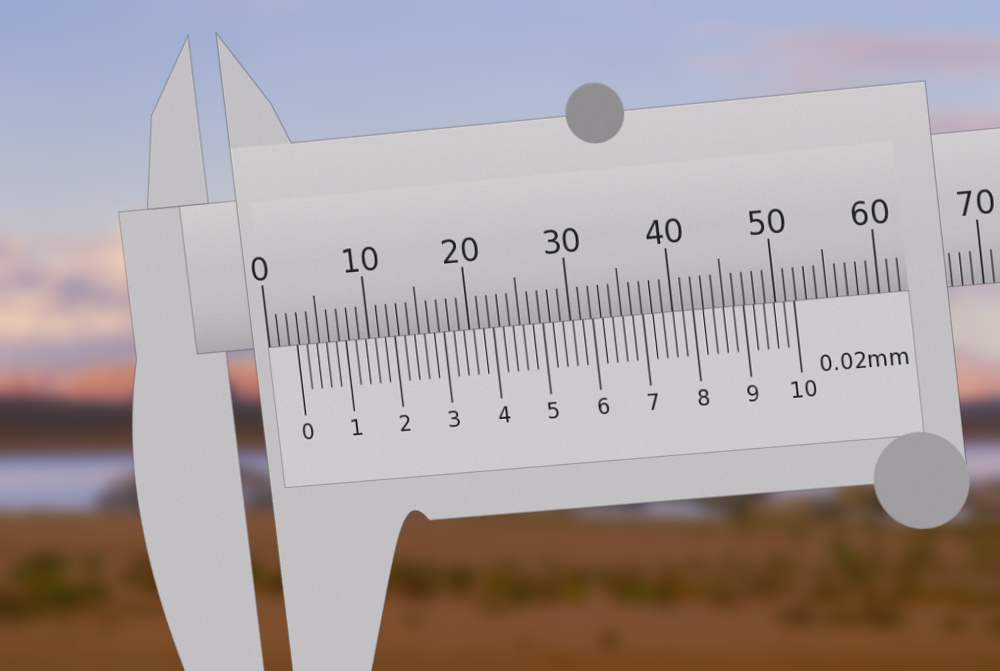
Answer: 2.8 mm
